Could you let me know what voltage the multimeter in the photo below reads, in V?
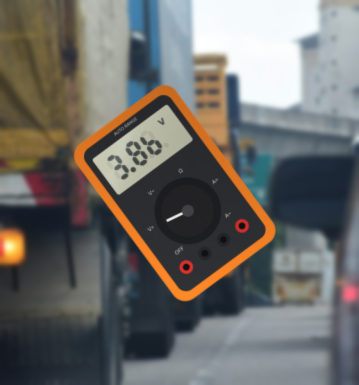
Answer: 3.86 V
